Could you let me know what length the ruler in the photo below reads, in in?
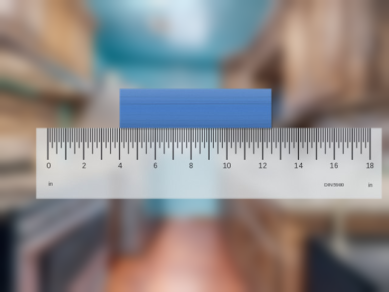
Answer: 8.5 in
